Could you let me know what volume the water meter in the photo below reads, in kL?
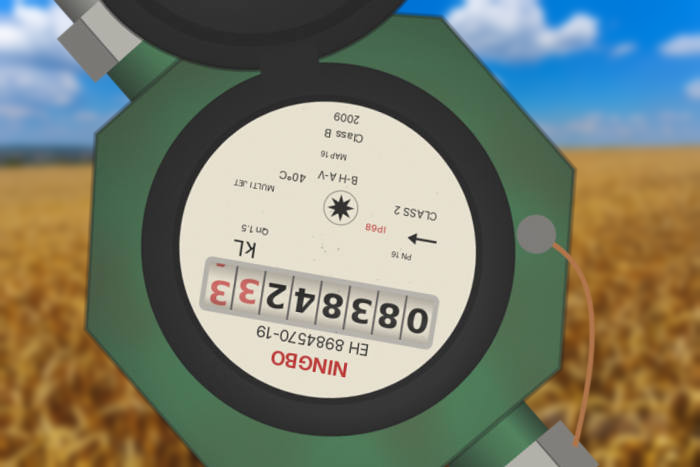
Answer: 83842.33 kL
